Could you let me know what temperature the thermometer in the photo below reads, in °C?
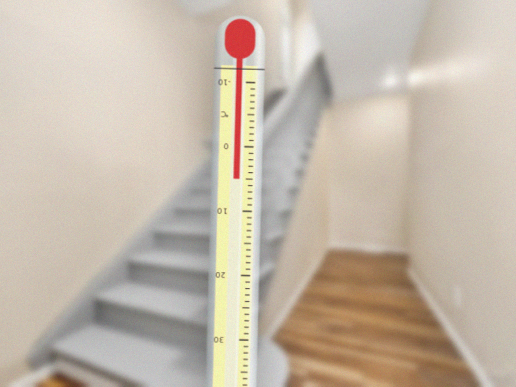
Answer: 5 °C
